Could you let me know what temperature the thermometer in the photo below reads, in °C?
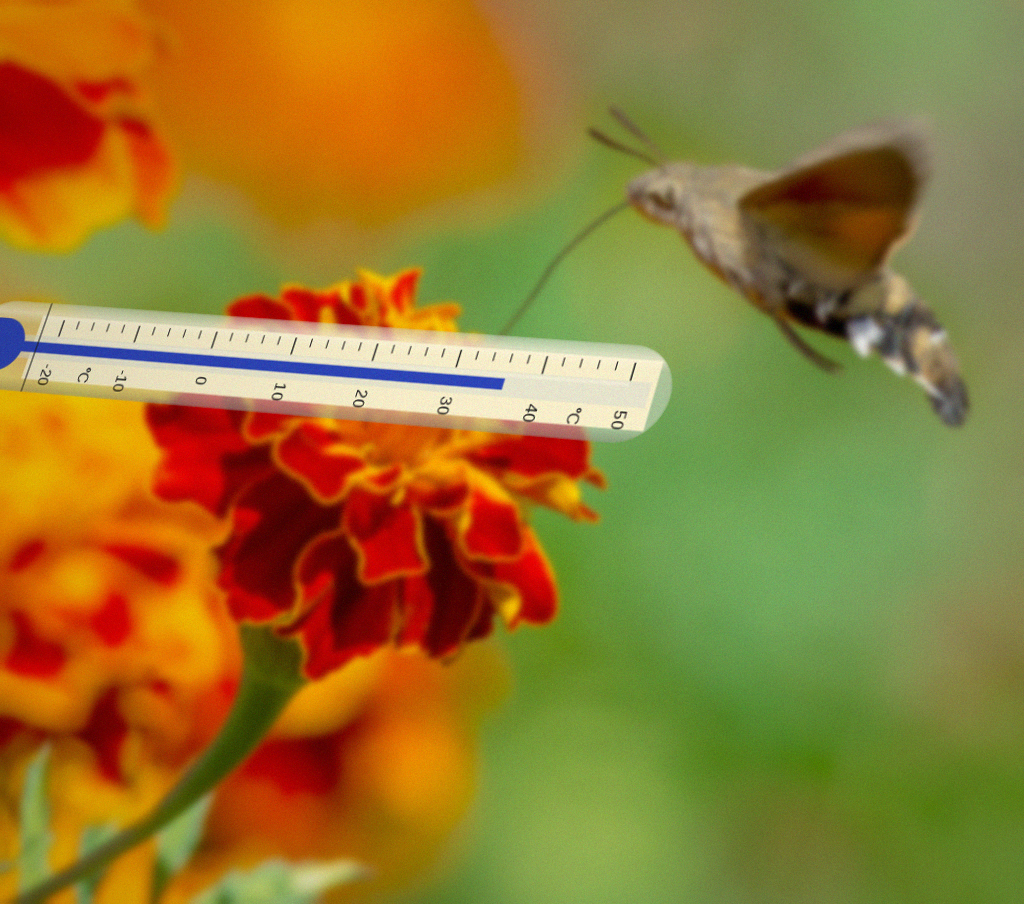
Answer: 36 °C
